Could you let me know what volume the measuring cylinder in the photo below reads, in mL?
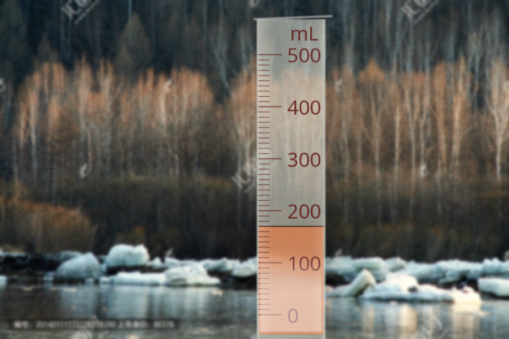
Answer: 170 mL
